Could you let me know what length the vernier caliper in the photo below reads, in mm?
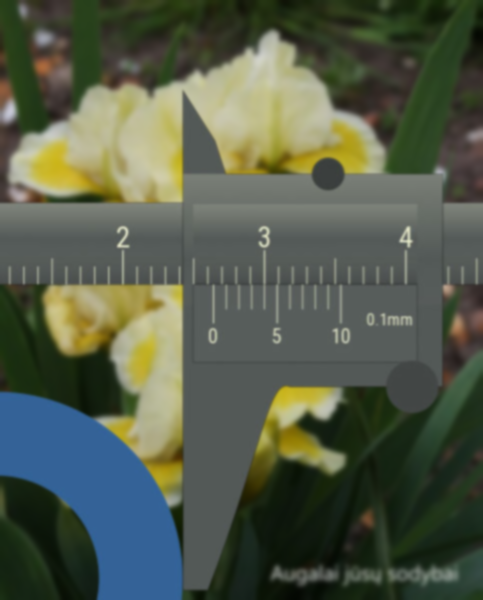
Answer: 26.4 mm
